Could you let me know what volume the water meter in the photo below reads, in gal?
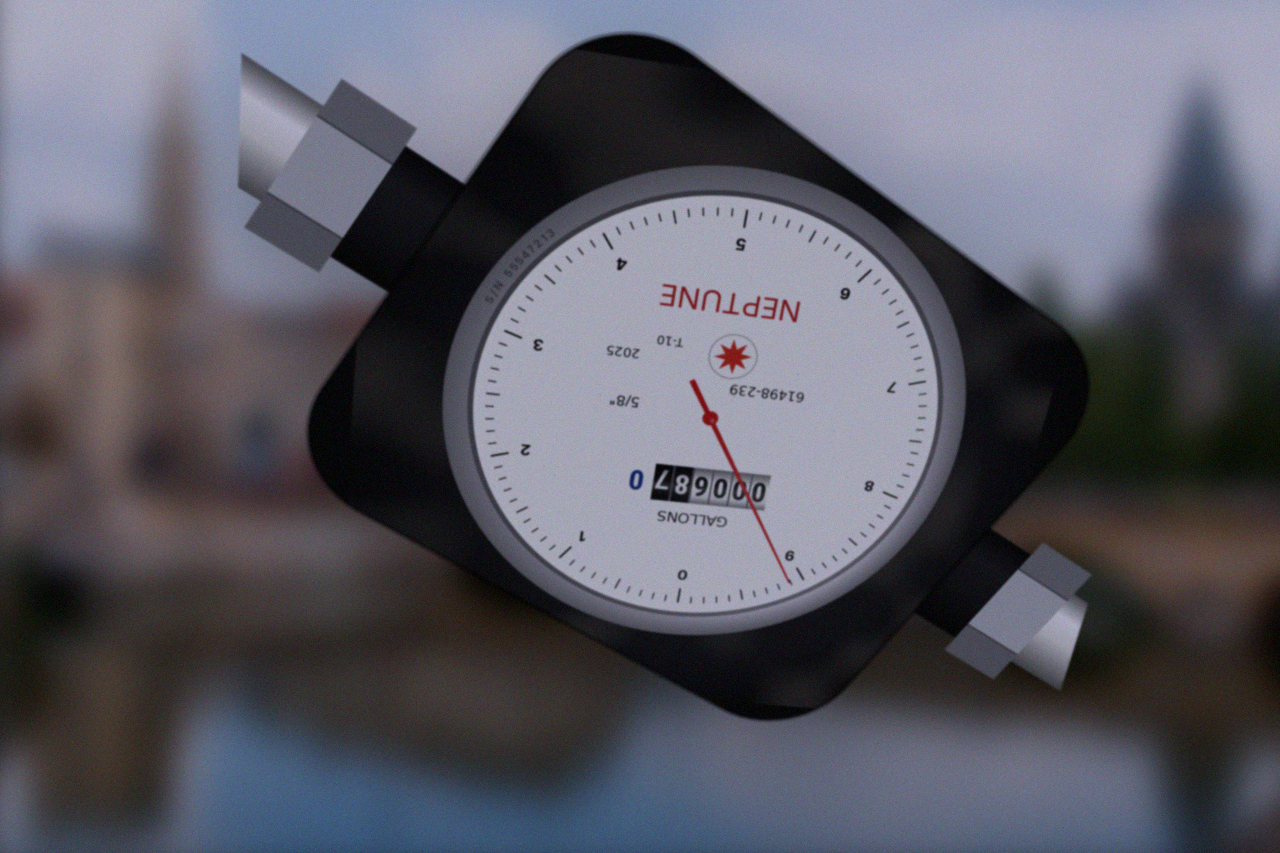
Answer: 6869.1 gal
